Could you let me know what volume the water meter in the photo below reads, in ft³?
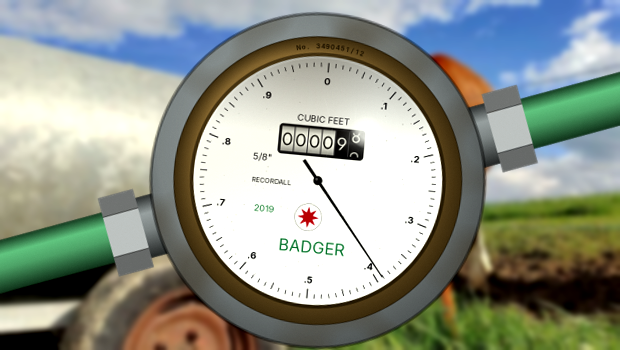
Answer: 98.39 ft³
